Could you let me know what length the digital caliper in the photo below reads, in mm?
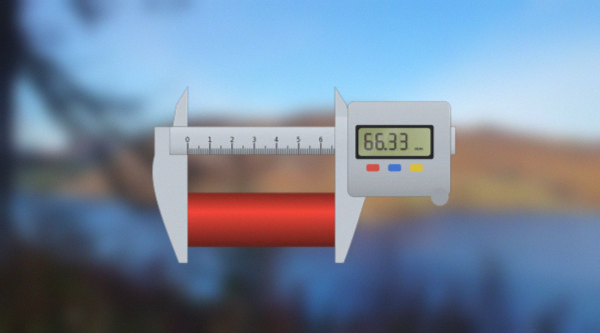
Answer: 66.33 mm
